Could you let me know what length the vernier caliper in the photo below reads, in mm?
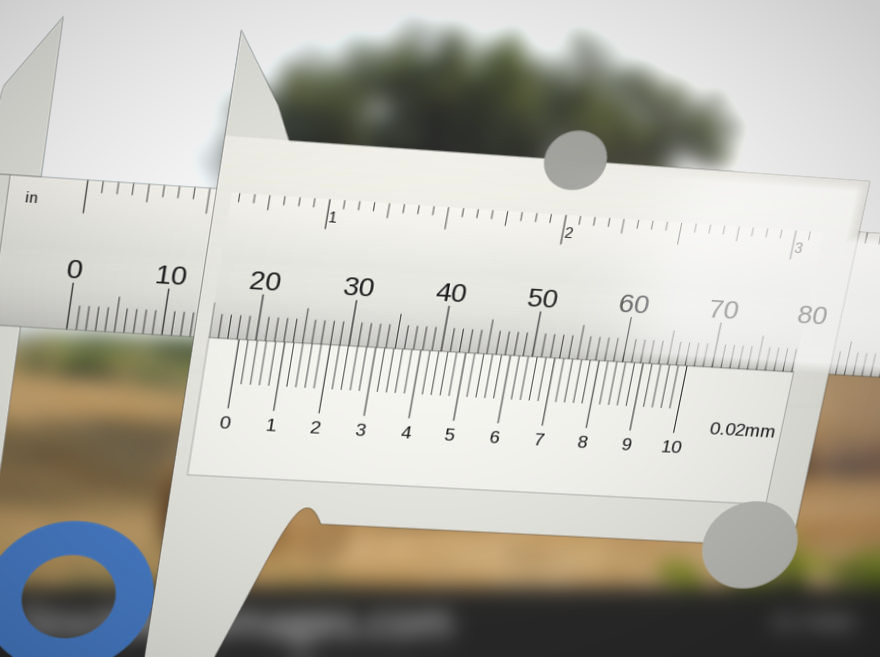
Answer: 18.2 mm
